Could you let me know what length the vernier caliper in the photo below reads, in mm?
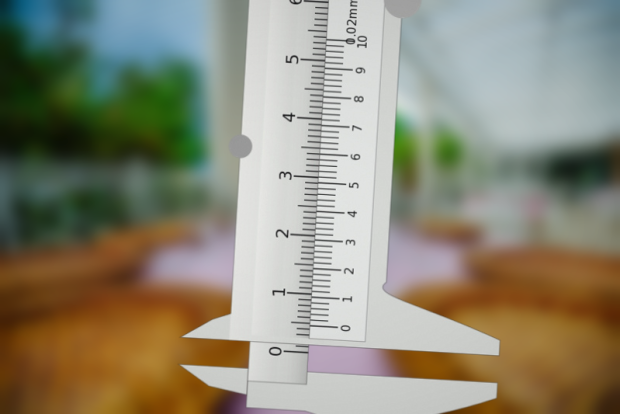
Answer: 4.6 mm
